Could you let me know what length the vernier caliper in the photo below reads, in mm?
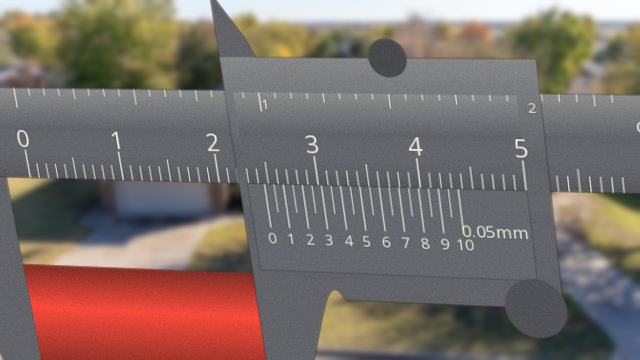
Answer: 24.6 mm
